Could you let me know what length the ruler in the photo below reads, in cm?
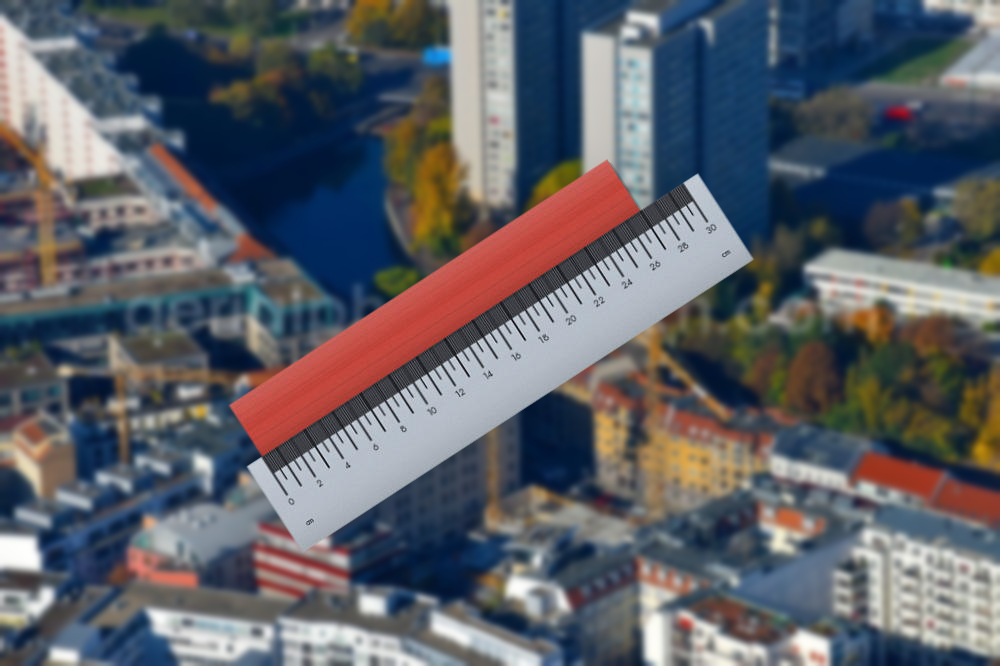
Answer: 27 cm
